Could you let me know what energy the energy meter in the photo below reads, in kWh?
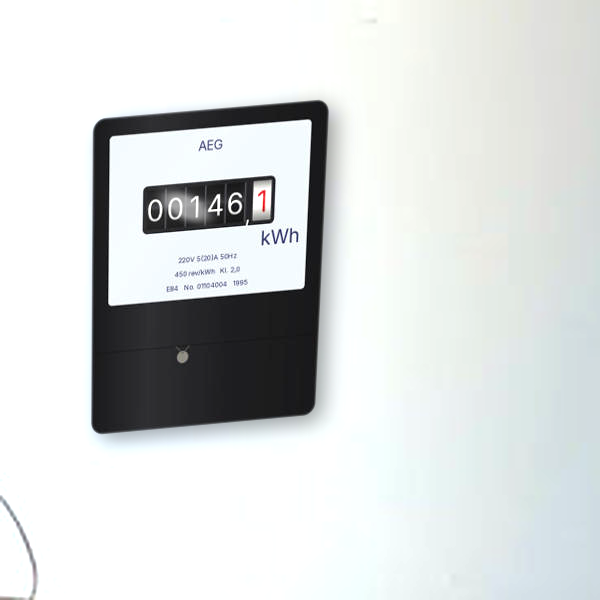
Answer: 146.1 kWh
